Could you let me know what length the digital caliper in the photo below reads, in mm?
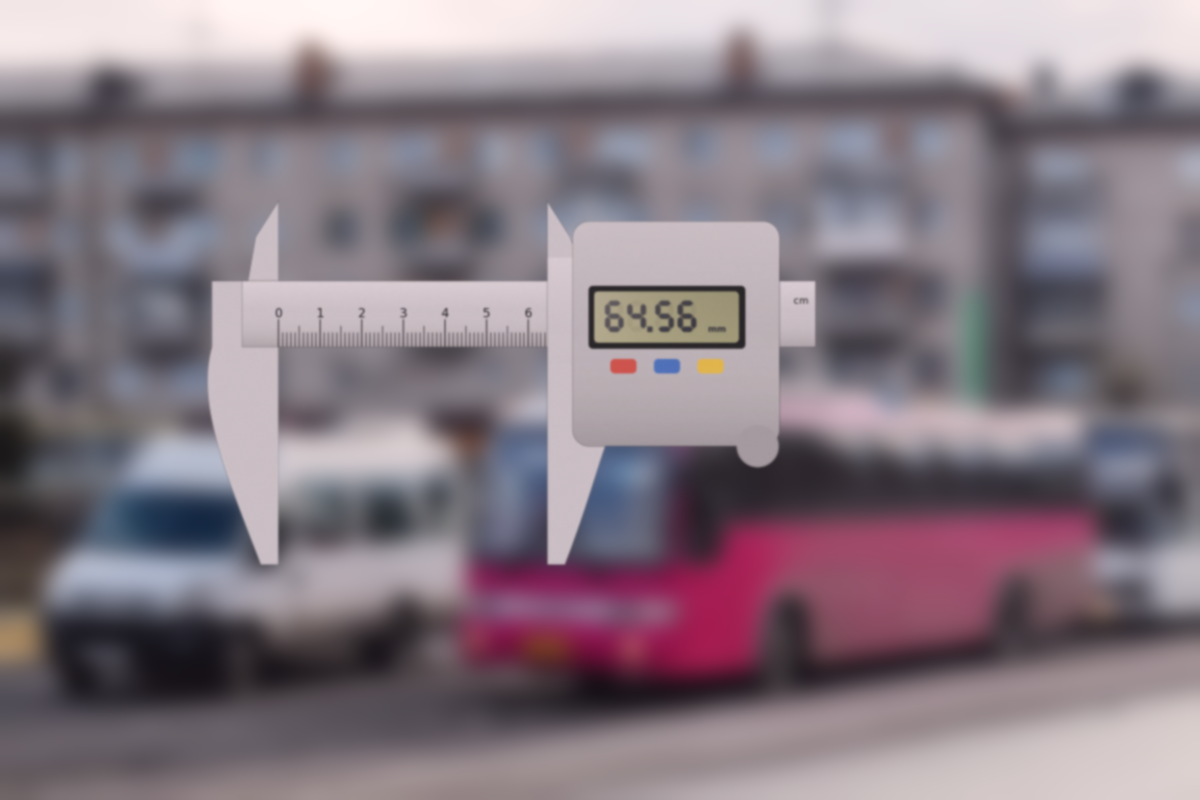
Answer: 64.56 mm
